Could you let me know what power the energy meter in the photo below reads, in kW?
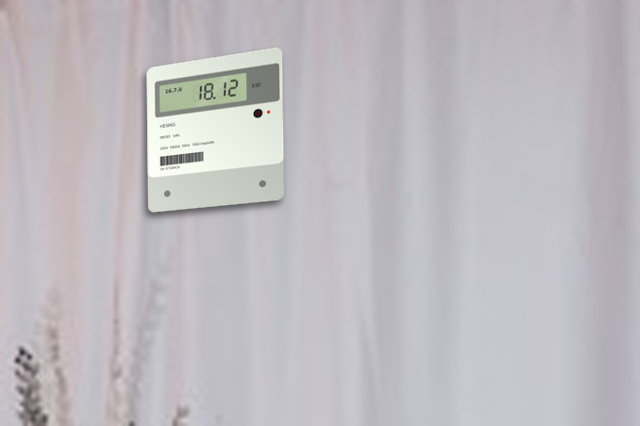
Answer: 18.12 kW
